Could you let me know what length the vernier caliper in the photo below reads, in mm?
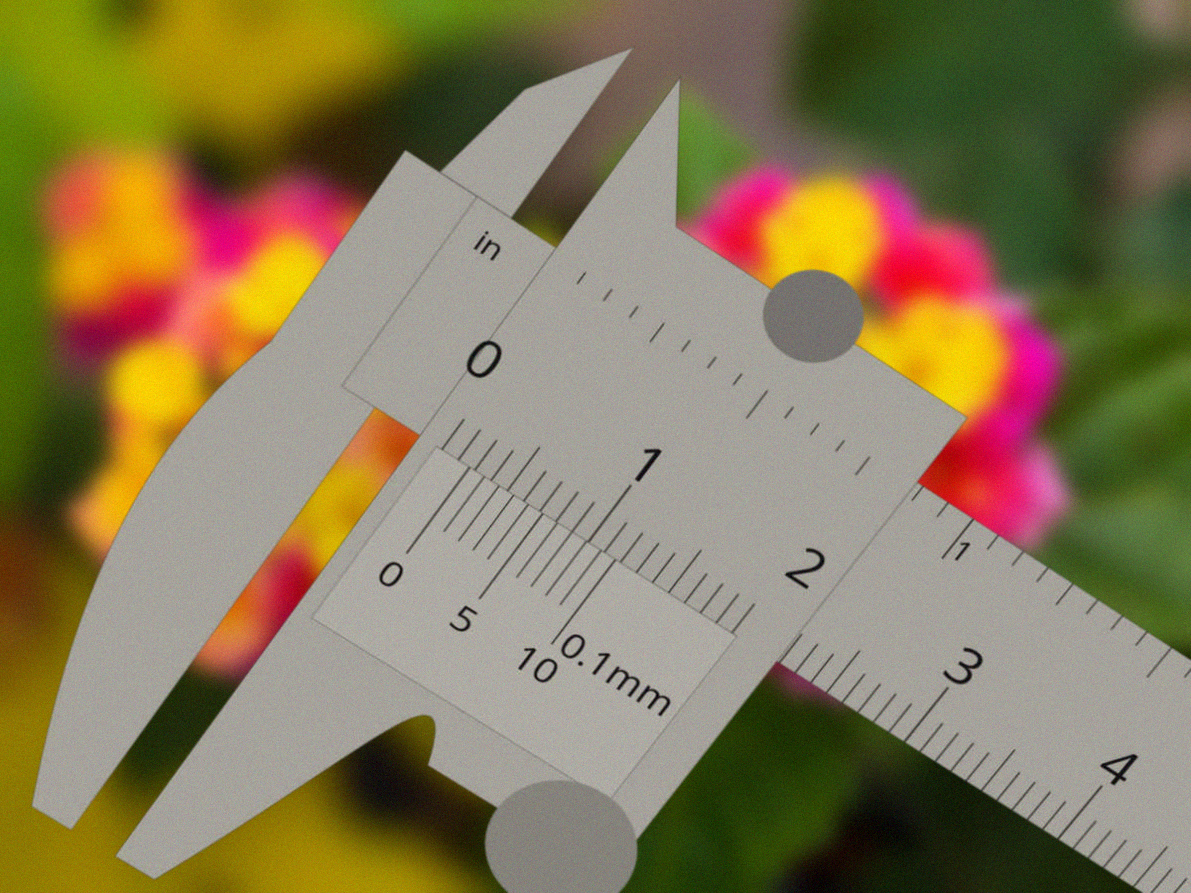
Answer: 2.7 mm
